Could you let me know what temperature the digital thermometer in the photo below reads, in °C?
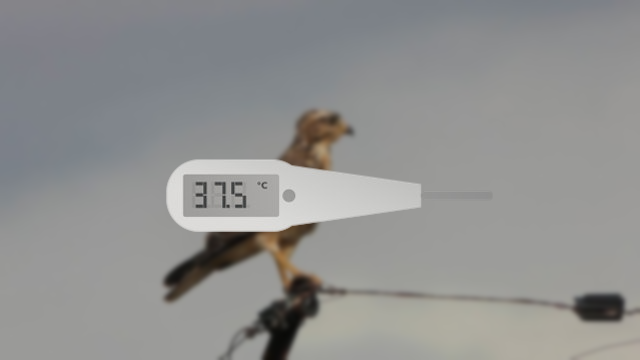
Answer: 37.5 °C
